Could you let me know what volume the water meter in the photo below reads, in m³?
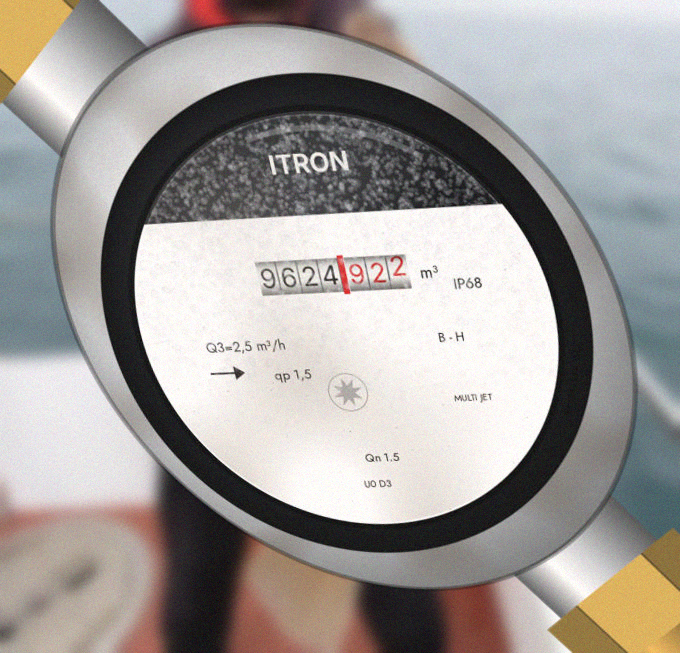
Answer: 9624.922 m³
